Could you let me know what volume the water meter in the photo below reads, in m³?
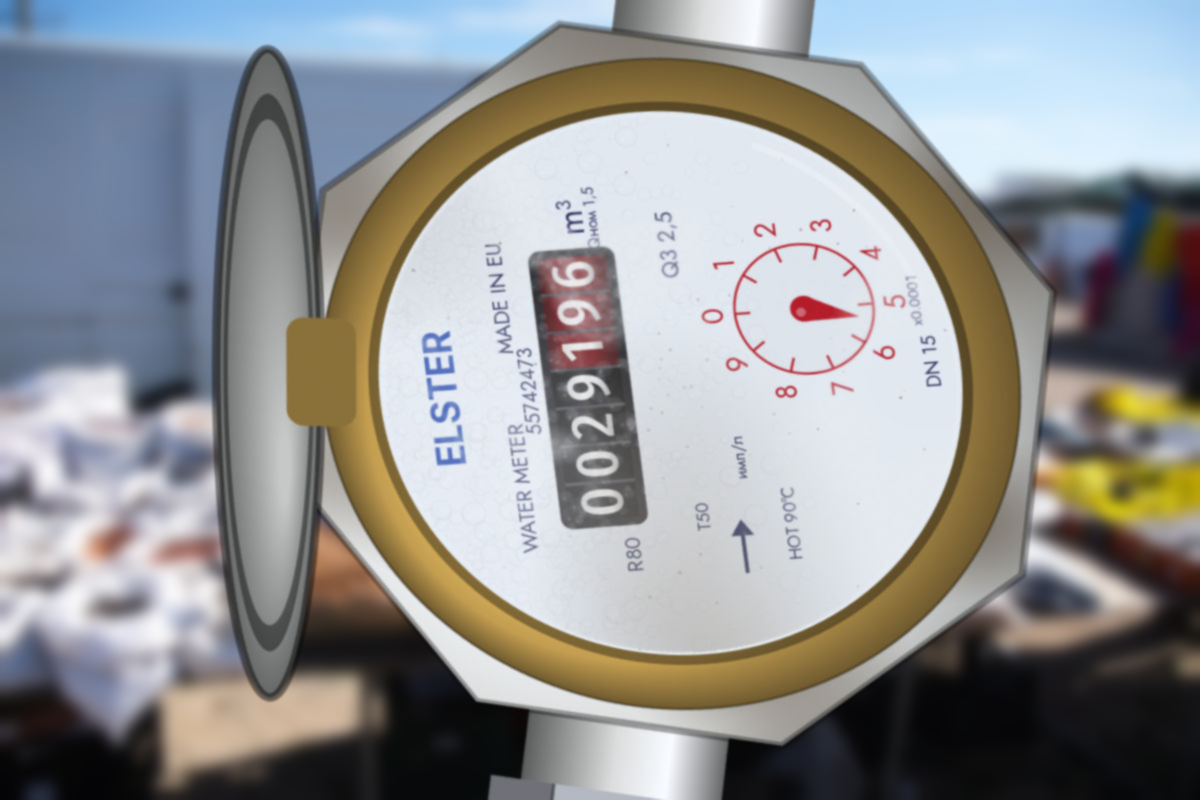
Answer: 29.1965 m³
